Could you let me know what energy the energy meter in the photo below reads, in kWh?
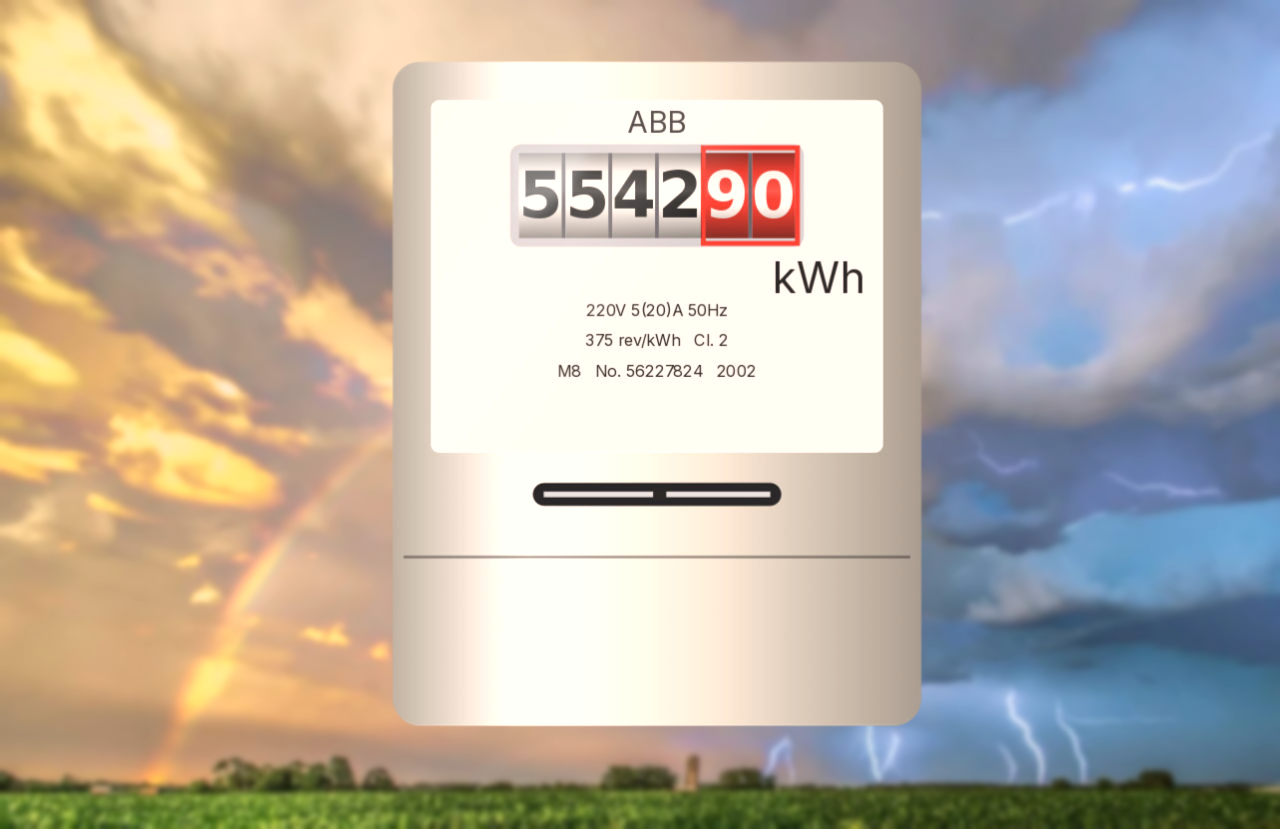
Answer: 5542.90 kWh
